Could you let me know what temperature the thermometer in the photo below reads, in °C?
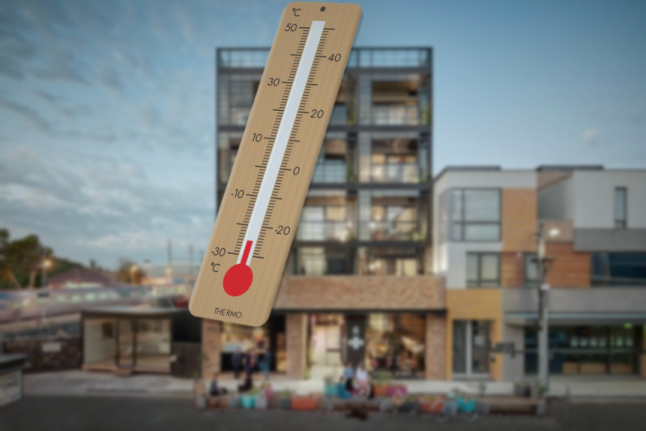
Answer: -25 °C
